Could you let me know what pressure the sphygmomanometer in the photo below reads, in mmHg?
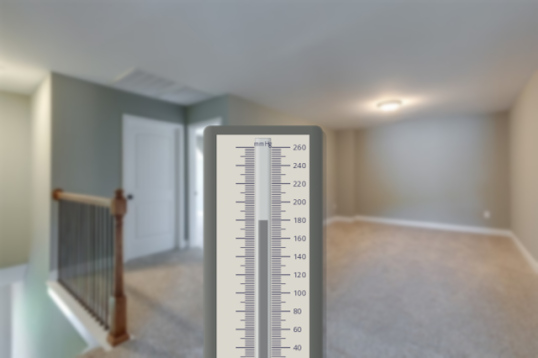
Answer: 180 mmHg
